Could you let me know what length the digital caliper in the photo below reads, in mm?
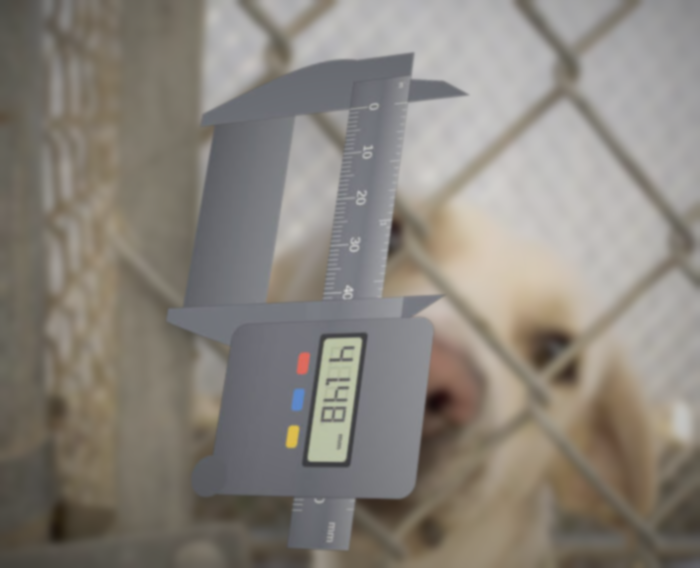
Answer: 41.48 mm
